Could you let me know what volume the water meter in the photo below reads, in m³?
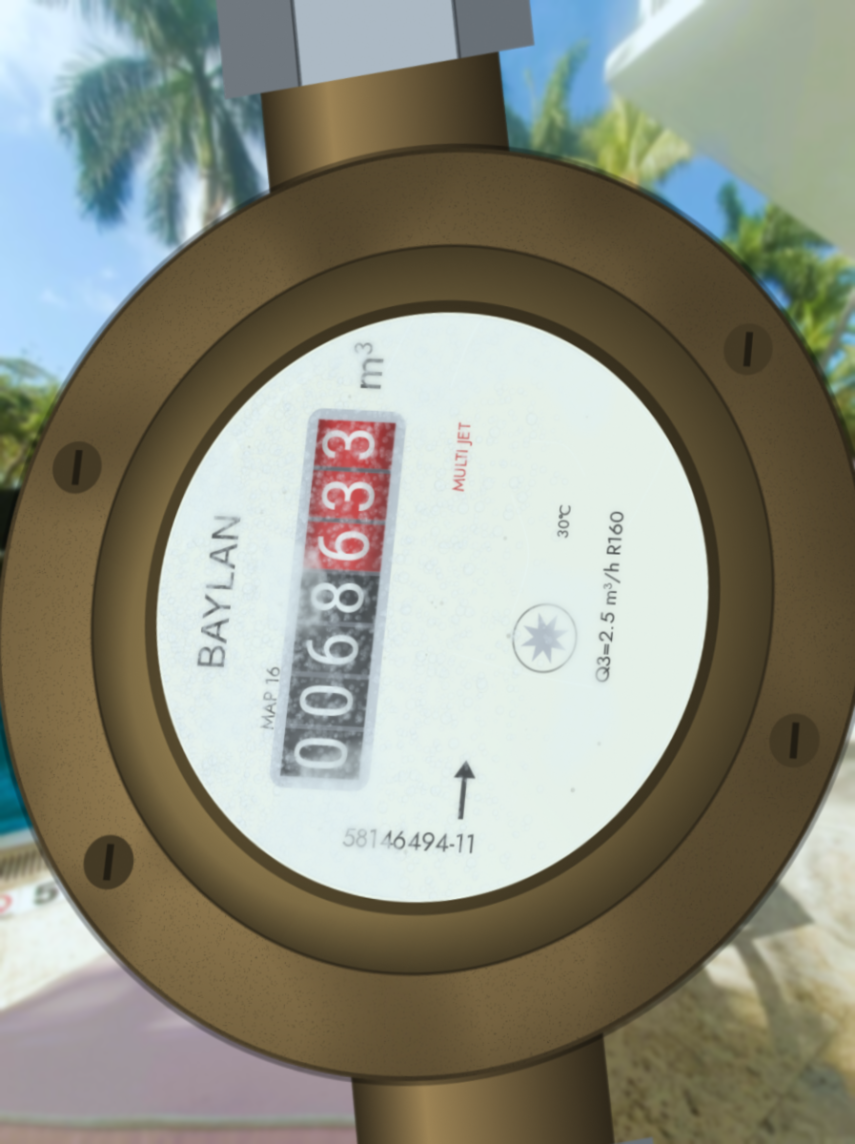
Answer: 68.633 m³
